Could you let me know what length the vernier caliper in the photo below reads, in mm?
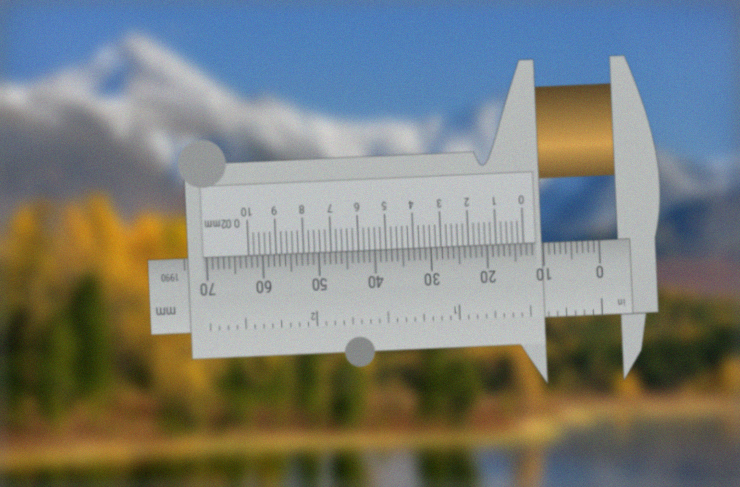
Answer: 13.5 mm
